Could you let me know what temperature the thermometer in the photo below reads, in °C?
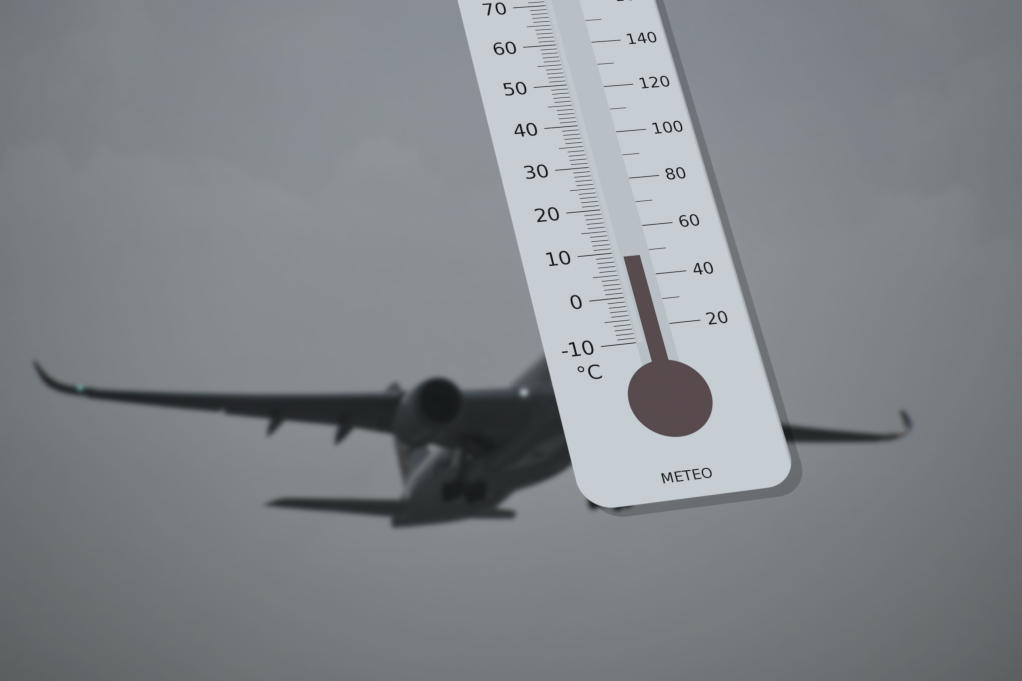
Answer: 9 °C
